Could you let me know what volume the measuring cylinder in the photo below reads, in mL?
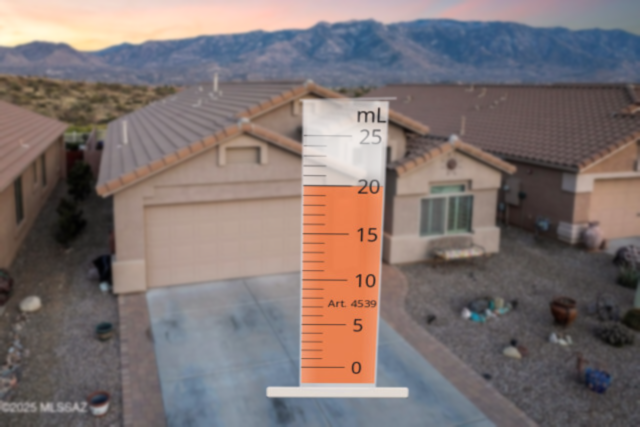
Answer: 20 mL
